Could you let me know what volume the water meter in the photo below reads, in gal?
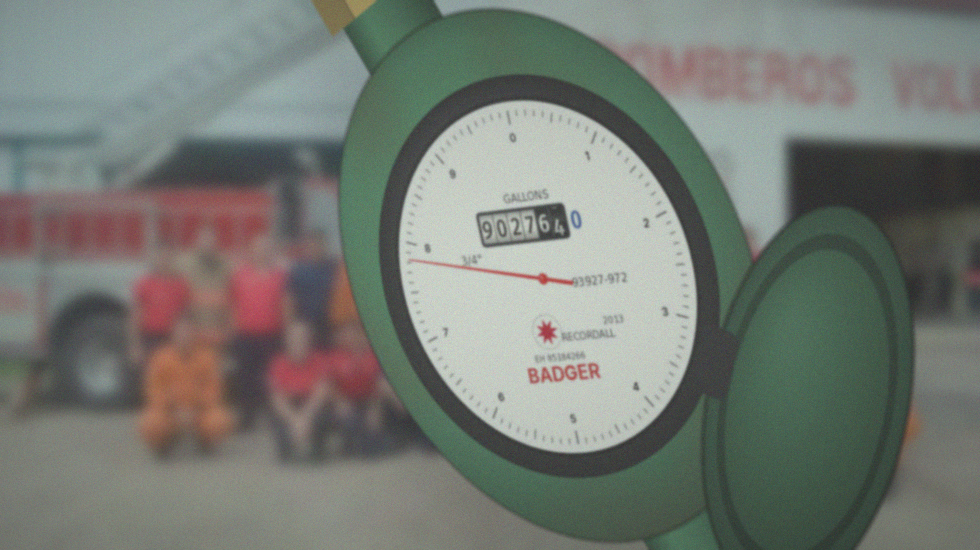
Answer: 9027637.8 gal
